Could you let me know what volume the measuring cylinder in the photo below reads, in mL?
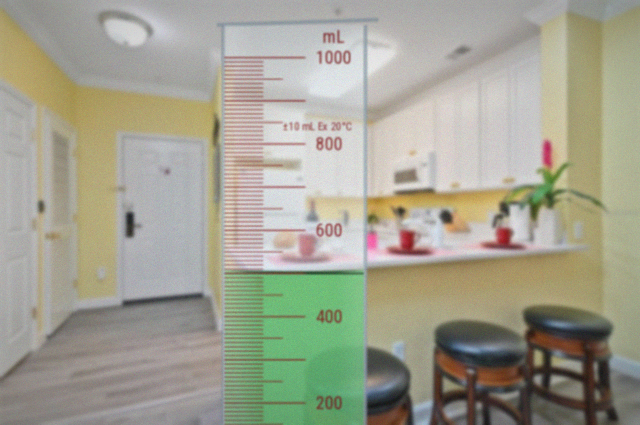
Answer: 500 mL
